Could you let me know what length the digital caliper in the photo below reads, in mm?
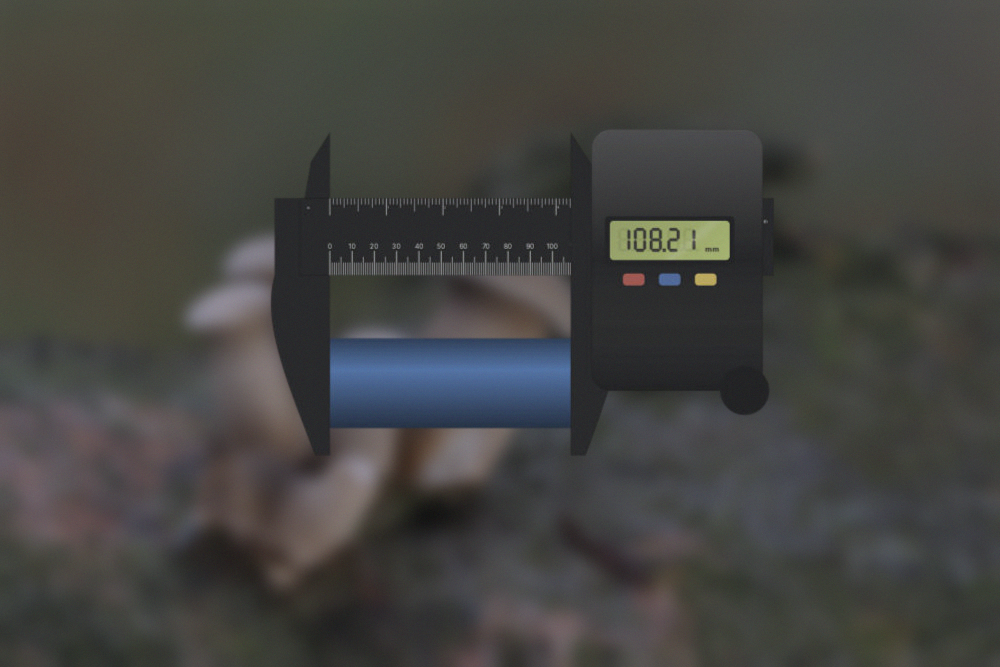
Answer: 108.21 mm
